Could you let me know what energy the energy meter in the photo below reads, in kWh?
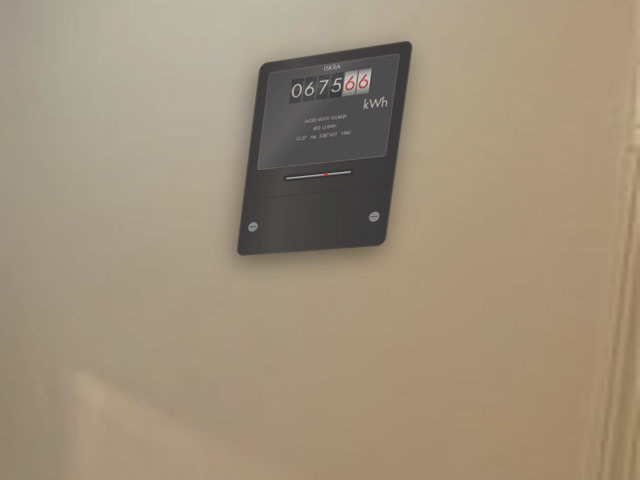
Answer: 675.66 kWh
